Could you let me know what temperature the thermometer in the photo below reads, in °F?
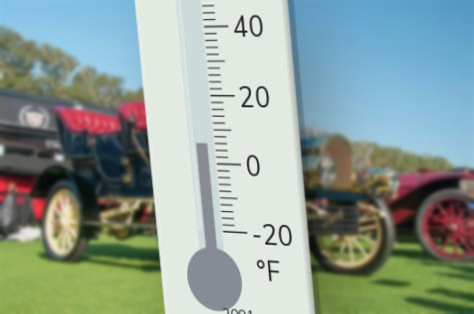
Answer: 6 °F
